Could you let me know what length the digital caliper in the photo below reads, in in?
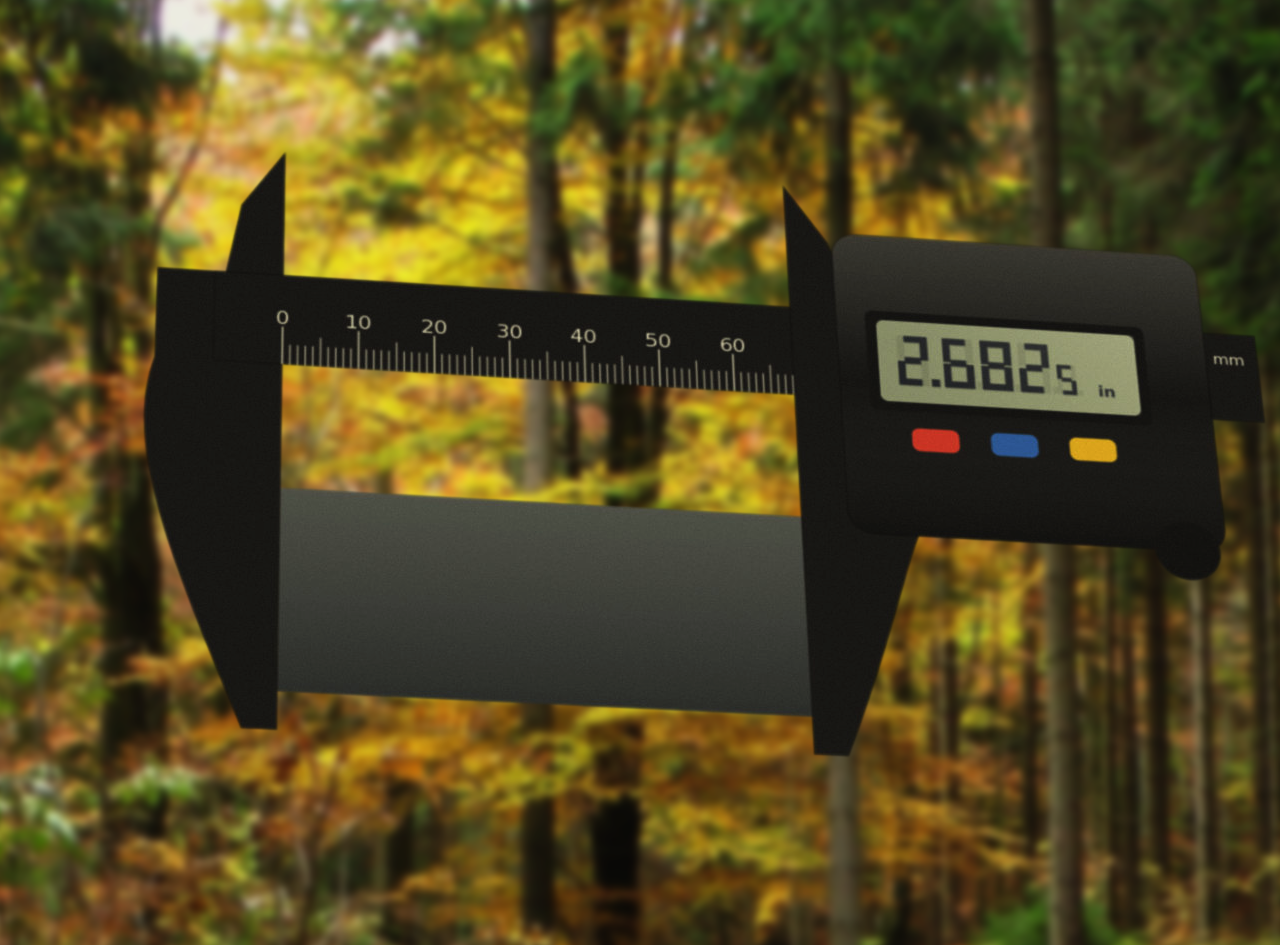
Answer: 2.6825 in
